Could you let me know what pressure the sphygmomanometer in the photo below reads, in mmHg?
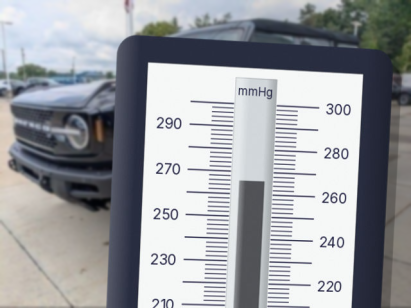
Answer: 266 mmHg
